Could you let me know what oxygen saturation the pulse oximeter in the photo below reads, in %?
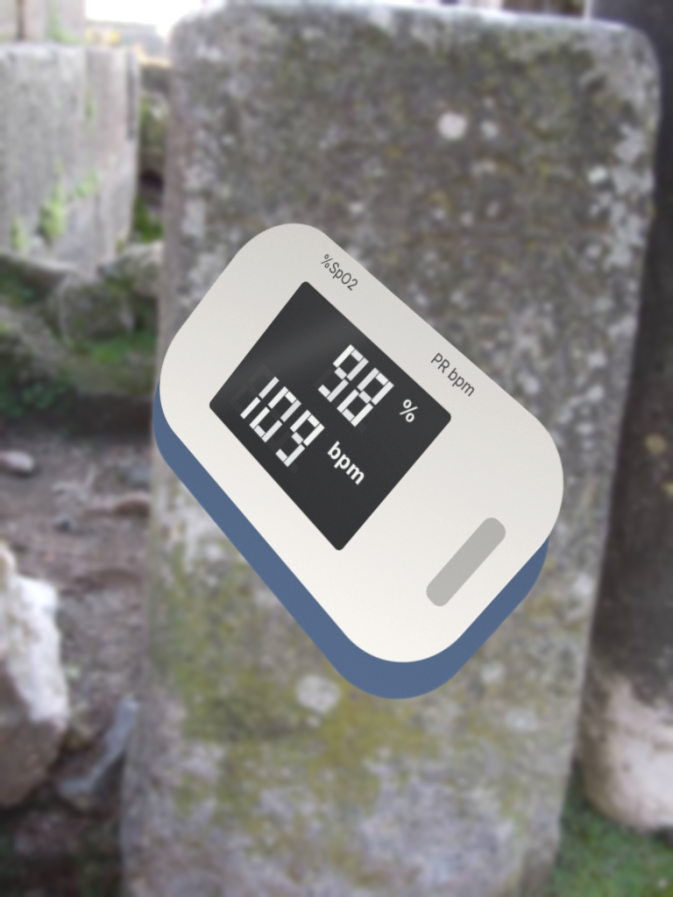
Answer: 98 %
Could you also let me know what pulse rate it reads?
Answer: 109 bpm
